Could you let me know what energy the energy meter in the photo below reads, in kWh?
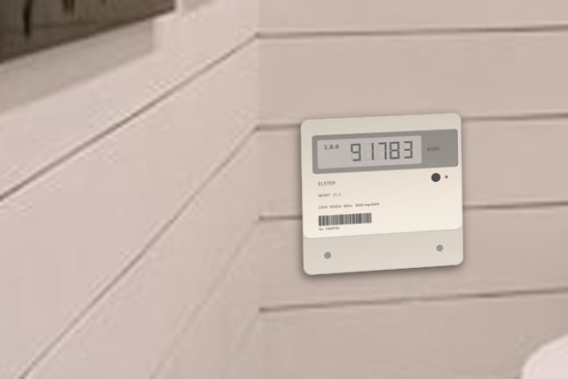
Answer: 91783 kWh
